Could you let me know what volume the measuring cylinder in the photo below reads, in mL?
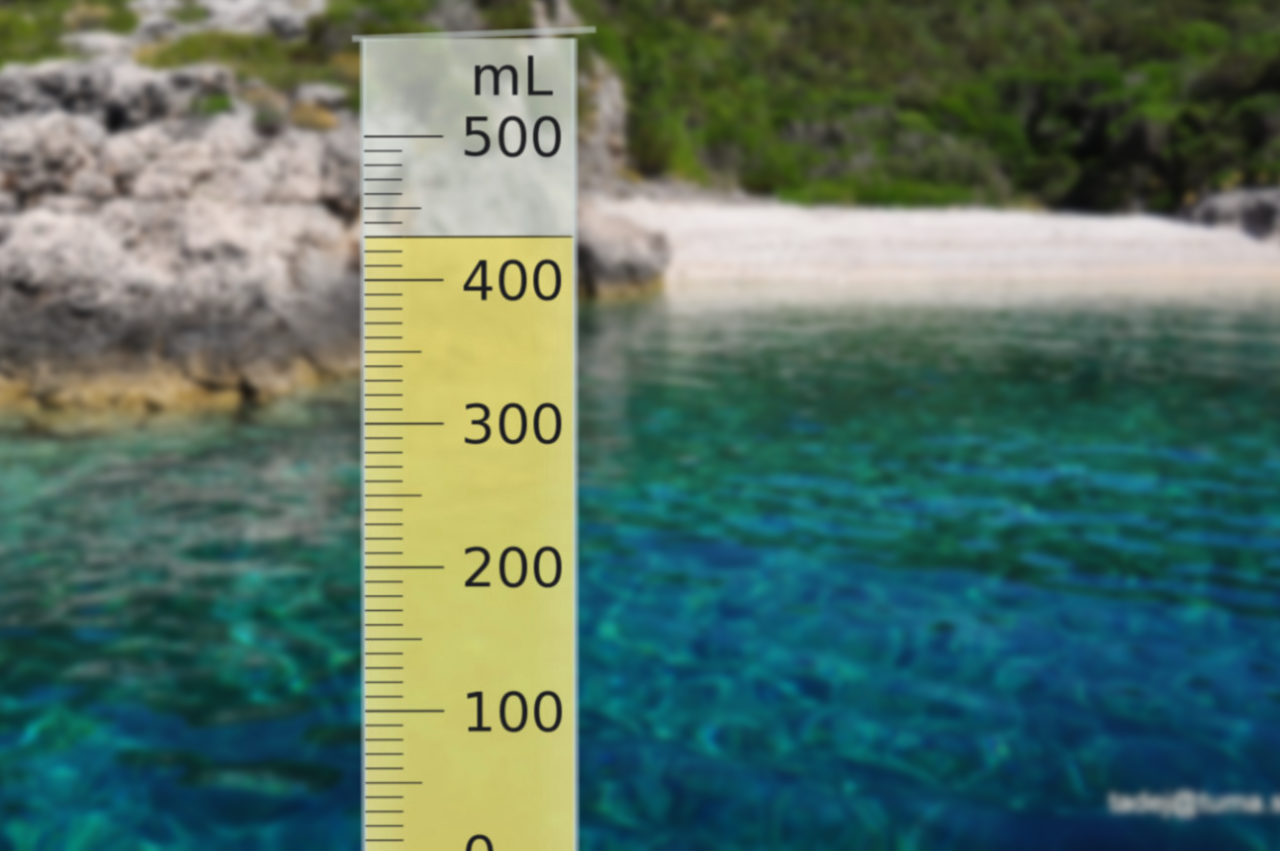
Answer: 430 mL
